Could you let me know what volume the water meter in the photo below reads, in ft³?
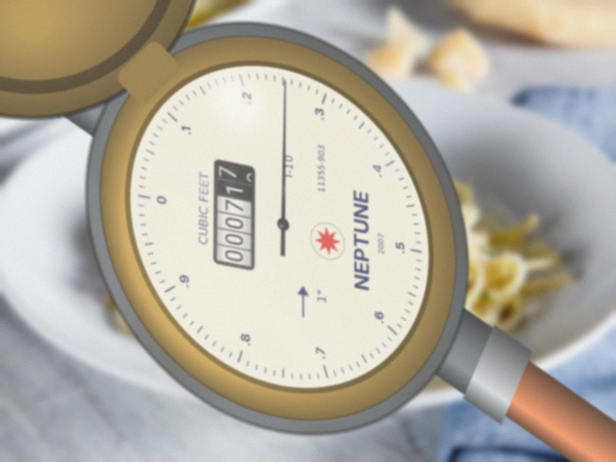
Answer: 717.25 ft³
